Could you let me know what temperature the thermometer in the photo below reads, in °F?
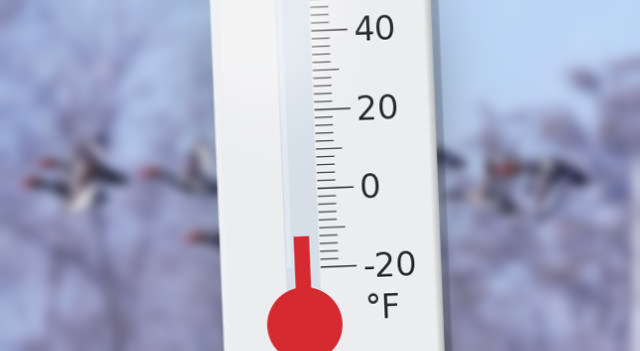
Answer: -12 °F
